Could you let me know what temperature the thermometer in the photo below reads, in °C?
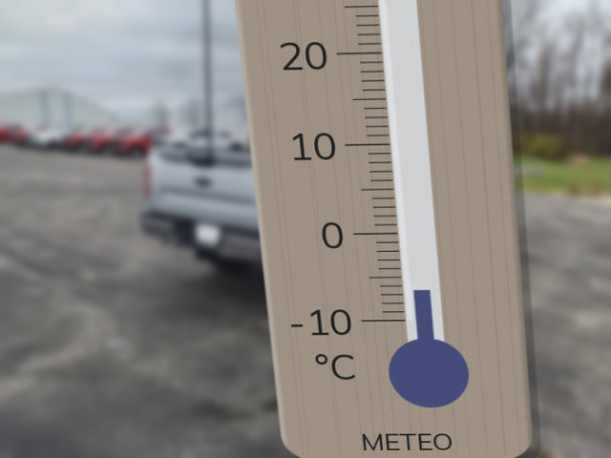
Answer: -6.5 °C
